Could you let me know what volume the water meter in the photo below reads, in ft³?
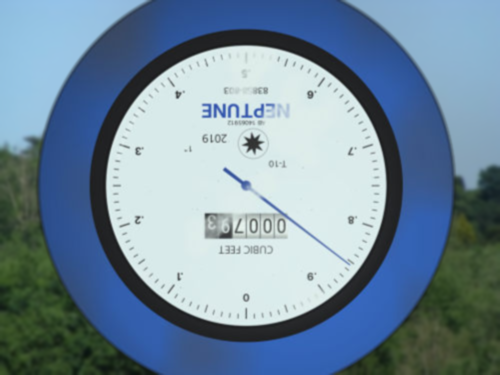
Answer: 792.85 ft³
